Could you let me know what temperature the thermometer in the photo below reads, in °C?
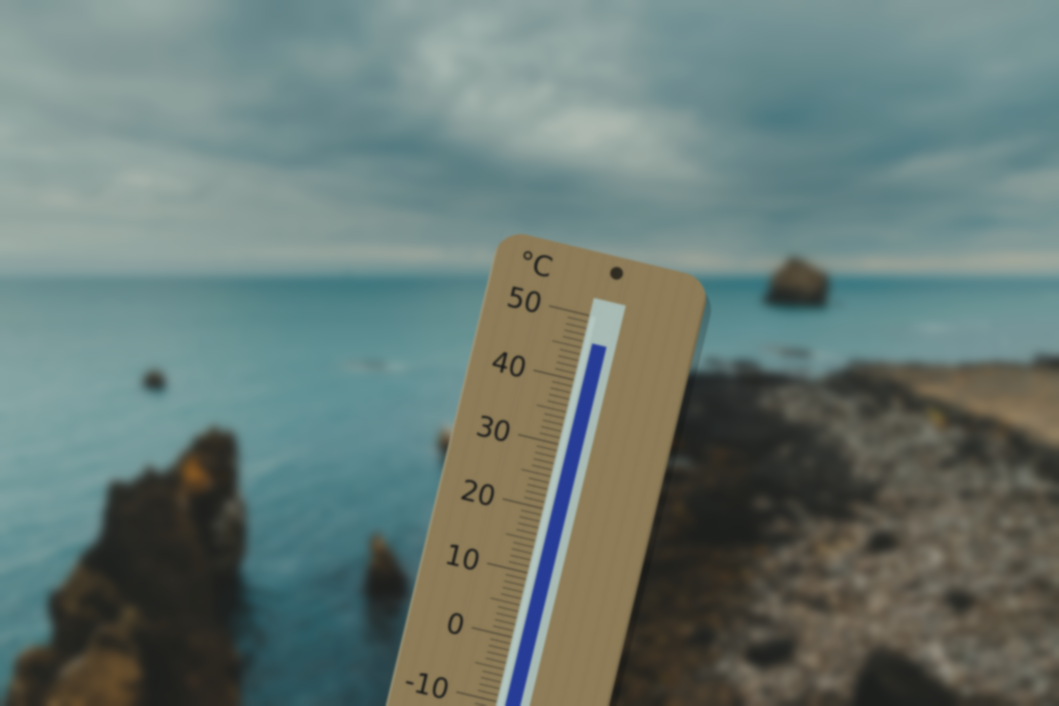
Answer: 46 °C
